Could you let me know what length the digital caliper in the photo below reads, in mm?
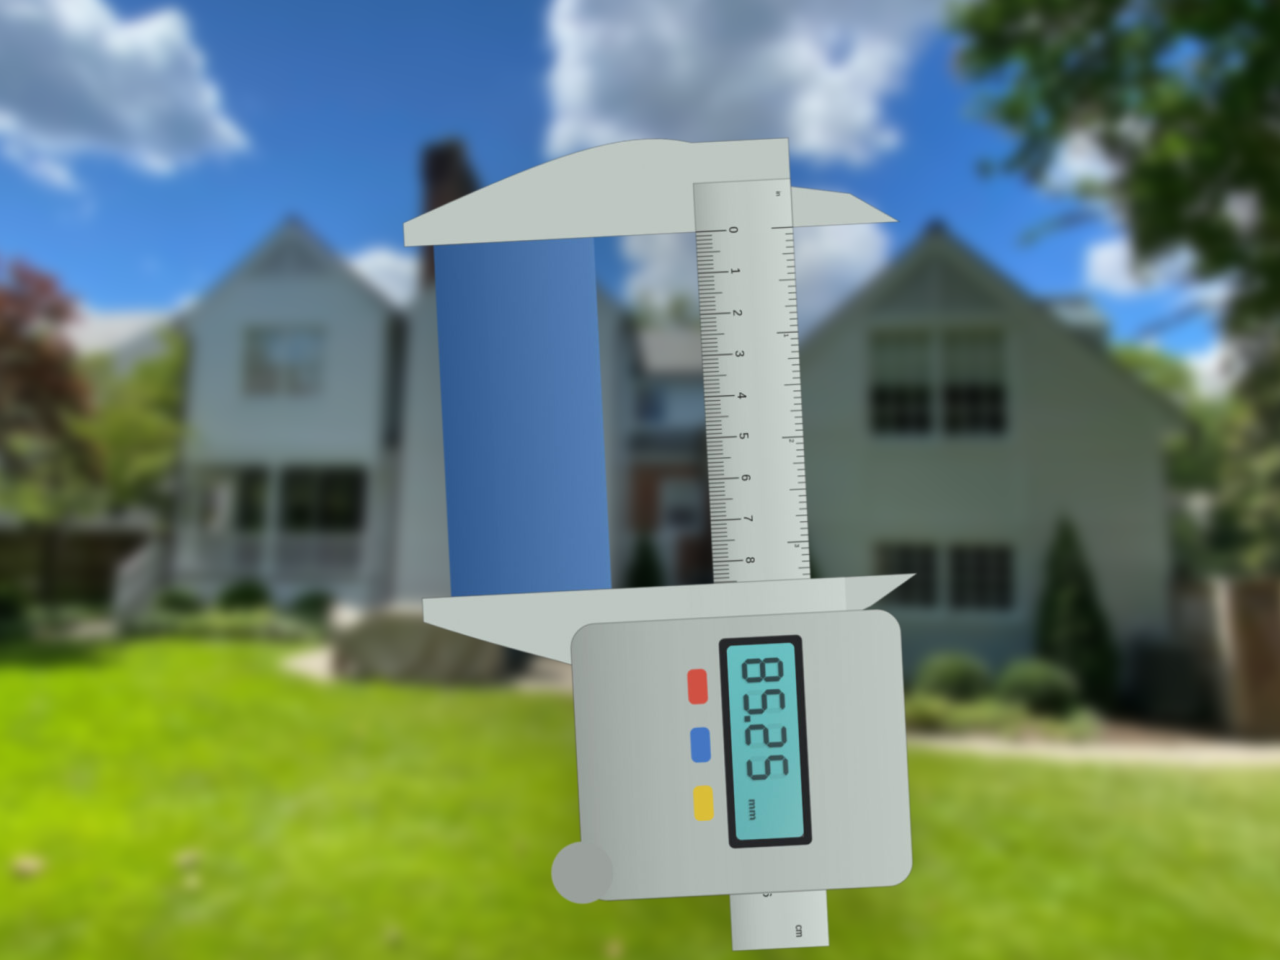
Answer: 85.25 mm
